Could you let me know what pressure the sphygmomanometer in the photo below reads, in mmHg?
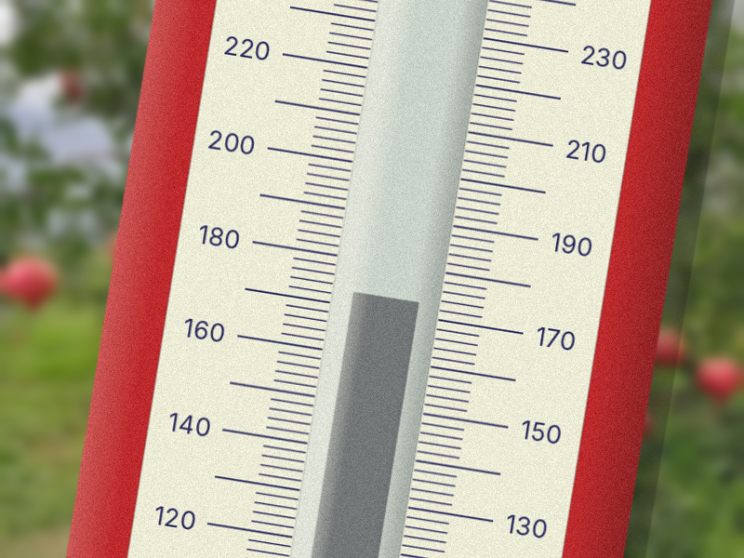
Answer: 173 mmHg
